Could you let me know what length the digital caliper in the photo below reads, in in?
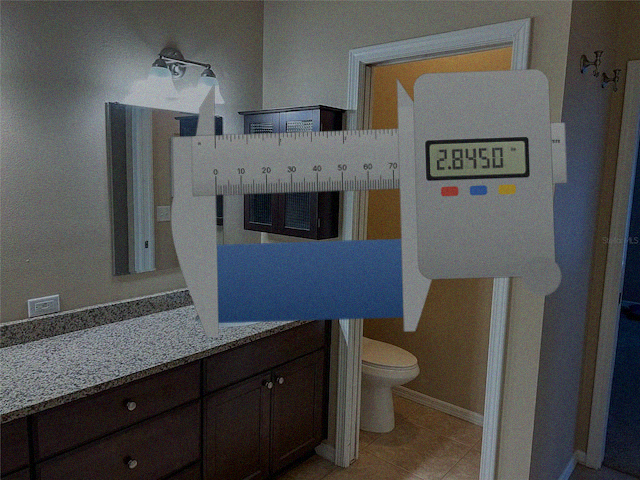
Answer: 2.8450 in
